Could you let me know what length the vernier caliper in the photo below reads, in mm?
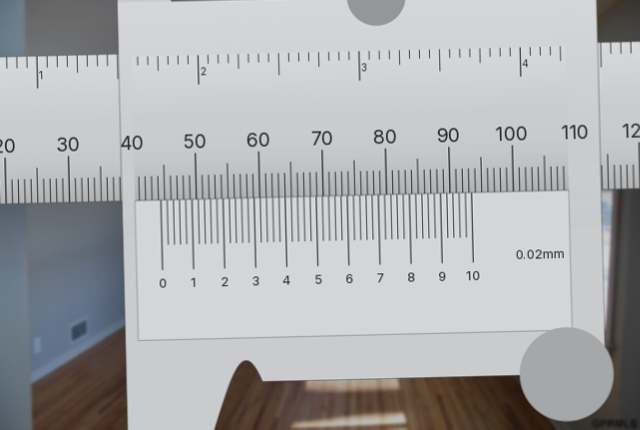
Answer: 44.4 mm
